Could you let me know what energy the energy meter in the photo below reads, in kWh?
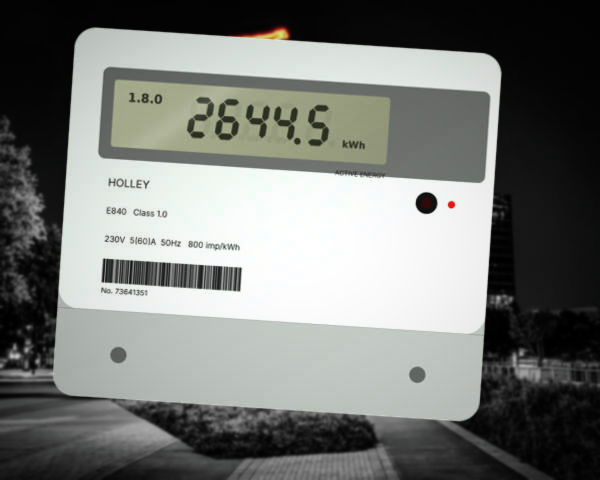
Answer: 2644.5 kWh
